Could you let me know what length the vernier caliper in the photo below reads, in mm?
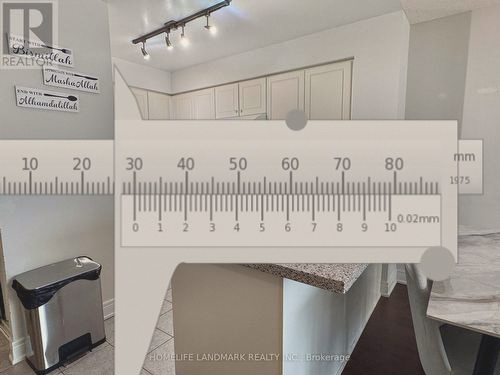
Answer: 30.0 mm
